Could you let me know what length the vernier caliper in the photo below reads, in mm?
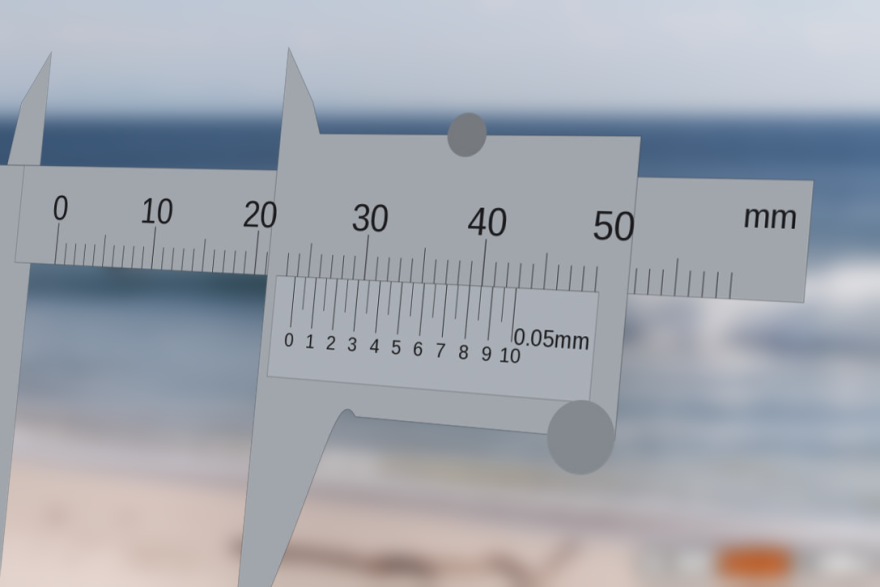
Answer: 23.8 mm
